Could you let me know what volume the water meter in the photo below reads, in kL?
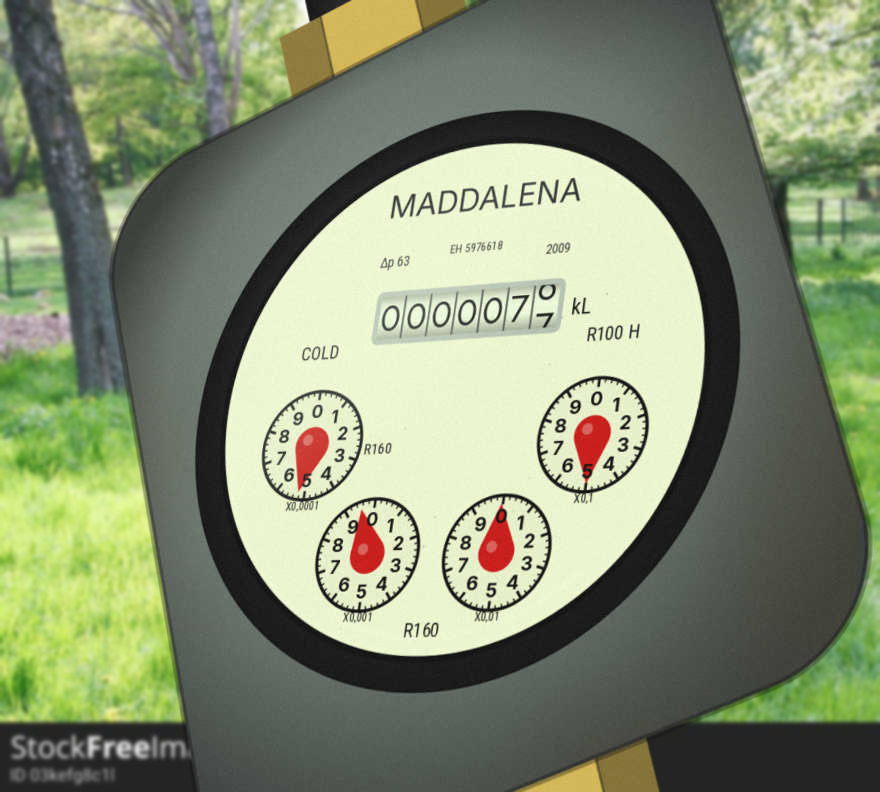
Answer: 76.4995 kL
